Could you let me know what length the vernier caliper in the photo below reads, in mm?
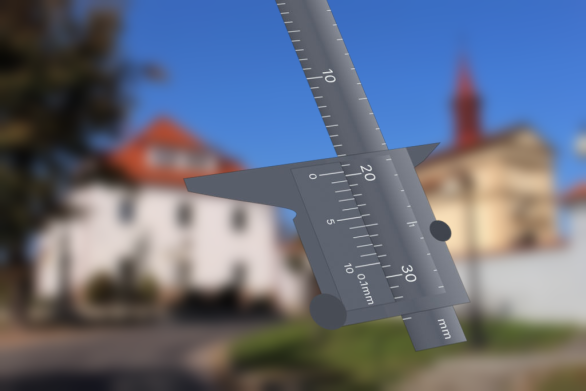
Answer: 19.6 mm
